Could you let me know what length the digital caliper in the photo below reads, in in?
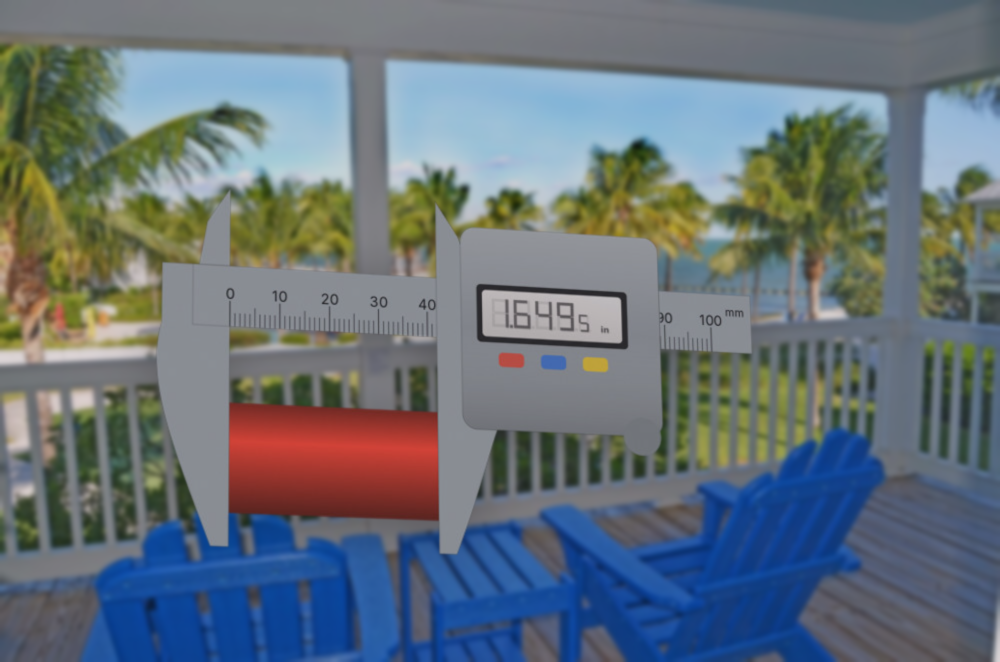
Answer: 1.6495 in
